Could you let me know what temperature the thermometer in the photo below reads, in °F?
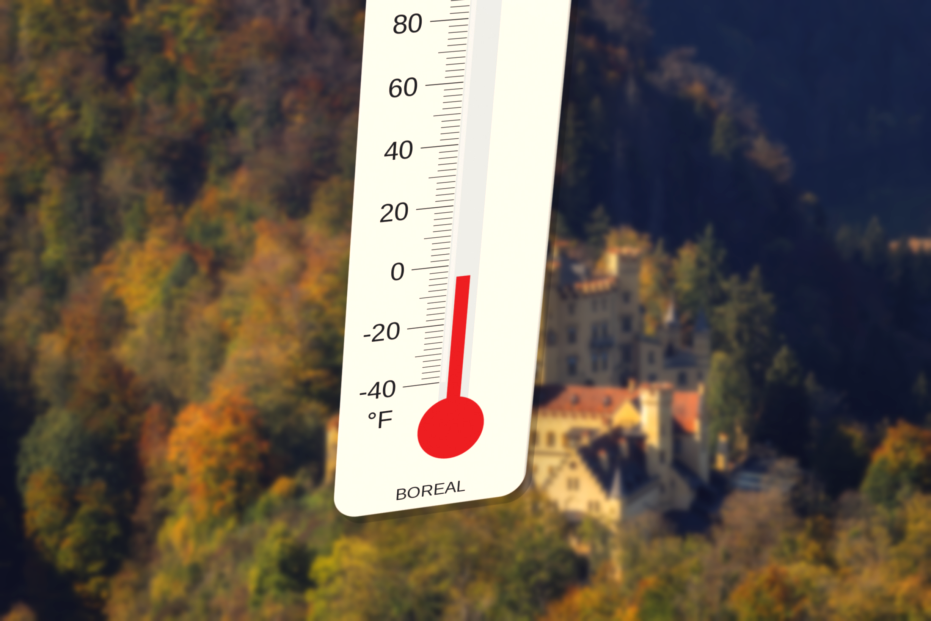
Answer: -4 °F
